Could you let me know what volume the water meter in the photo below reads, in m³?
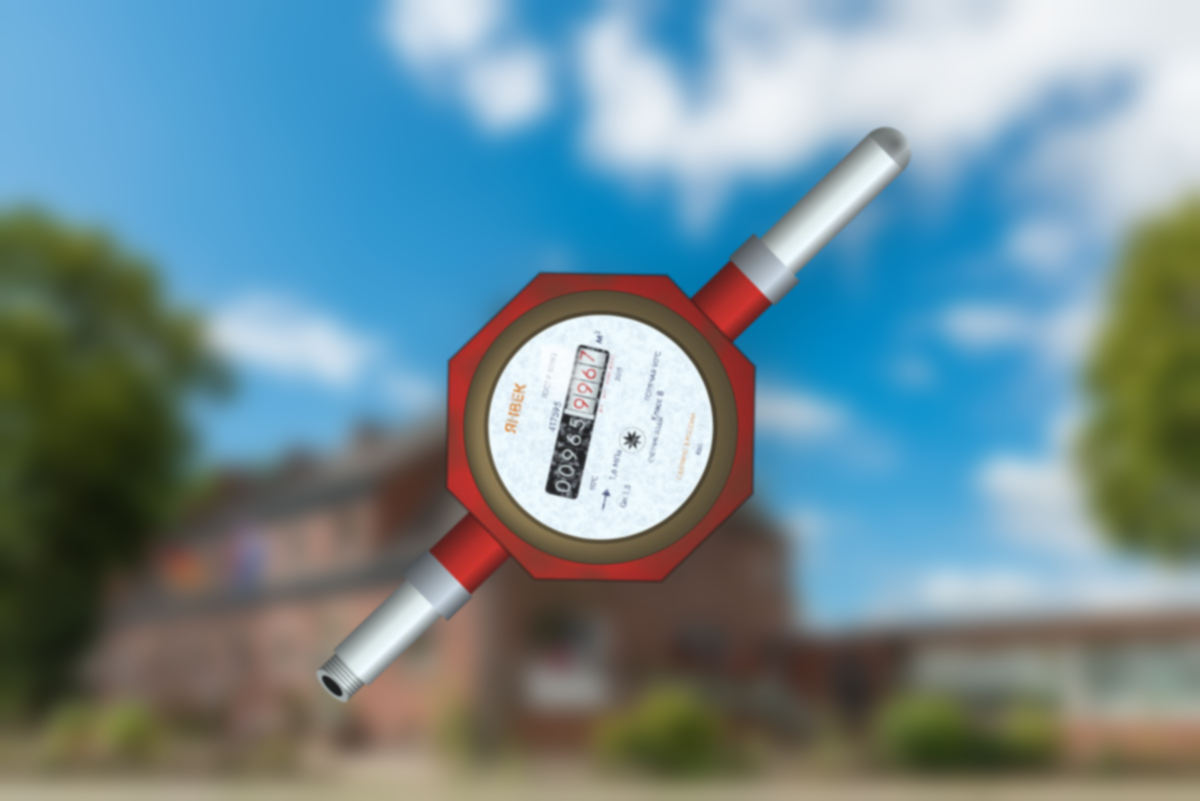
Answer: 965.9967 m³
